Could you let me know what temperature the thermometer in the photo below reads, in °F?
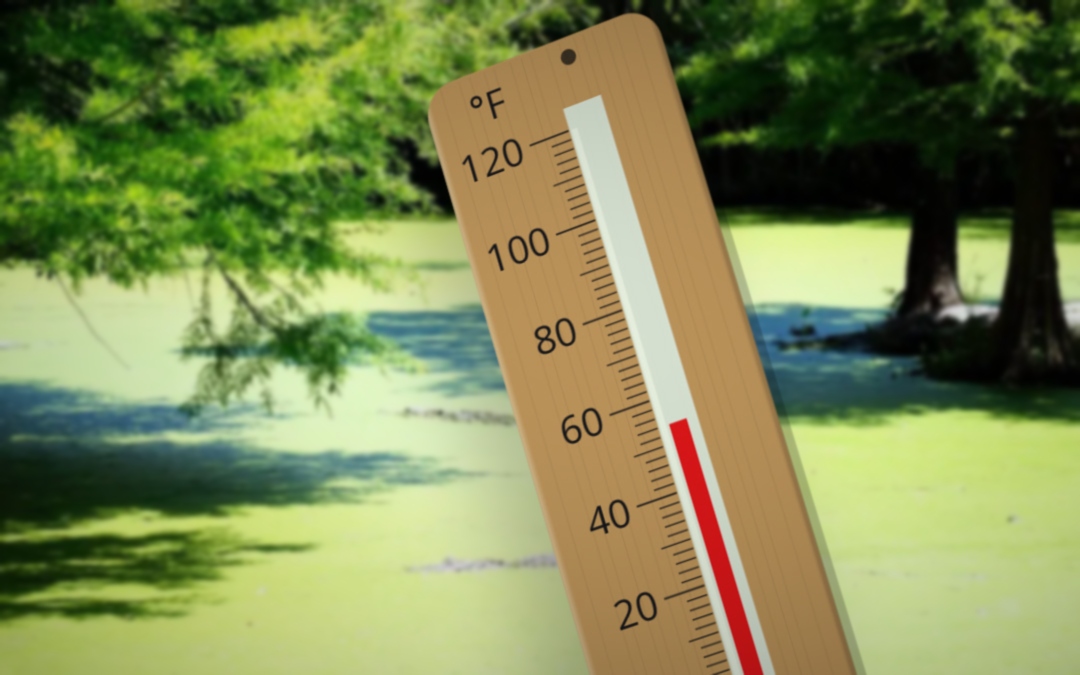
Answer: 54 °F
